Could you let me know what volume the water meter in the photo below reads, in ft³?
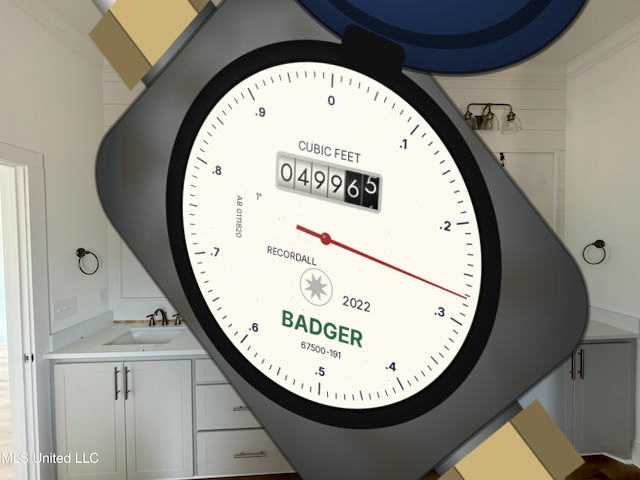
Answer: 49965.27 ft³
